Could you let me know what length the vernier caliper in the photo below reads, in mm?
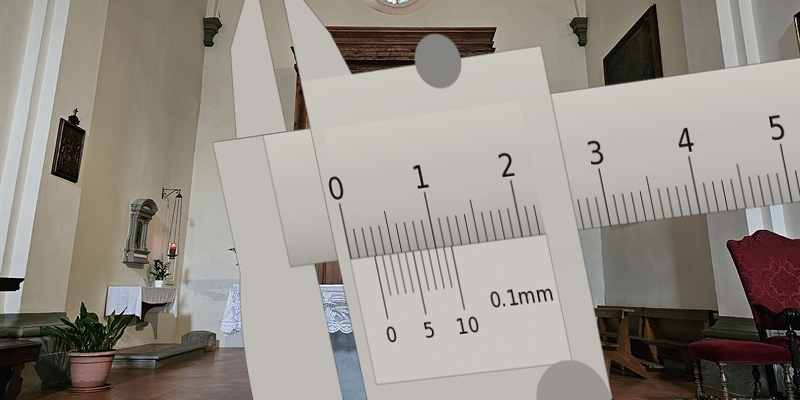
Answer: 2.8 mm
